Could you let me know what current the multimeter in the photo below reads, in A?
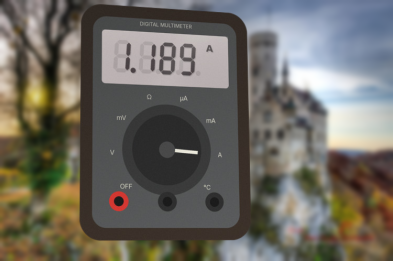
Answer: 1.189 A
